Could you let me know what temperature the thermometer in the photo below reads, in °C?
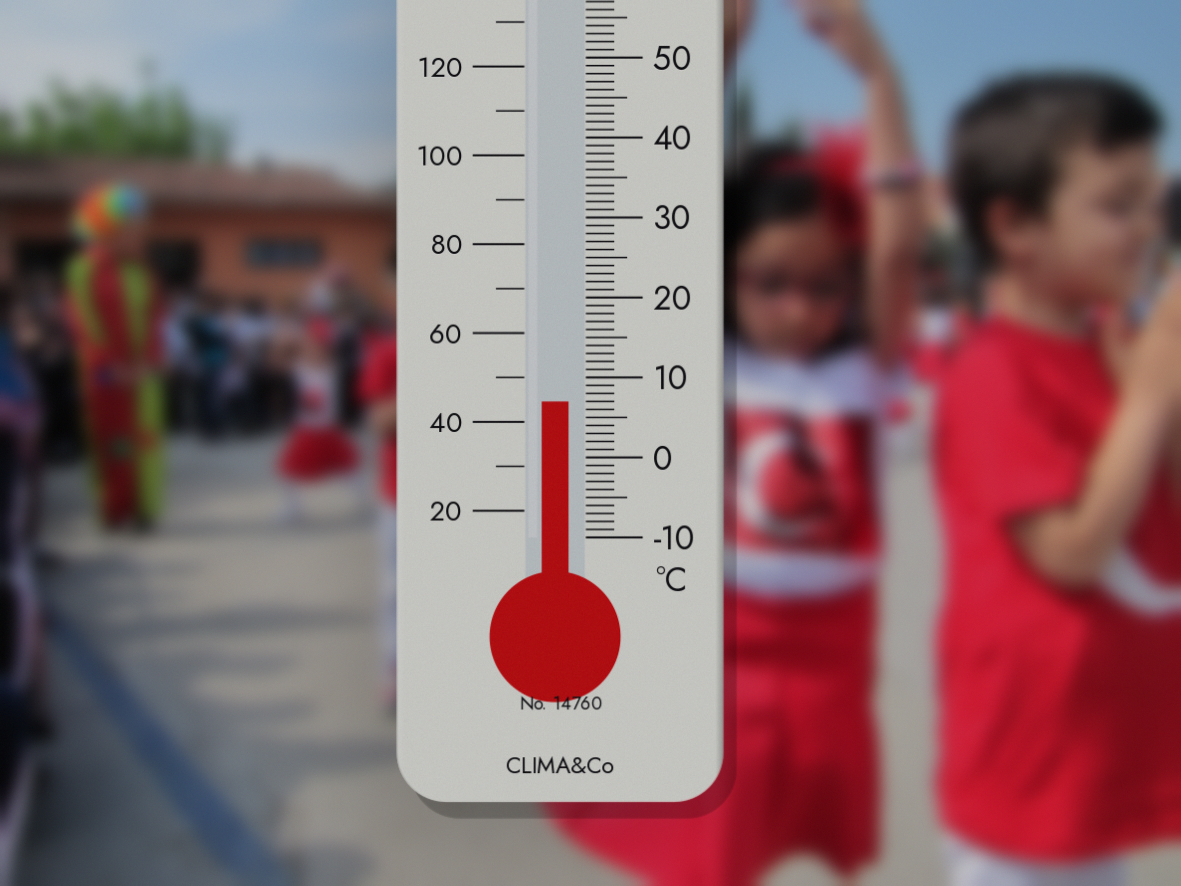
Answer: 7 °C
